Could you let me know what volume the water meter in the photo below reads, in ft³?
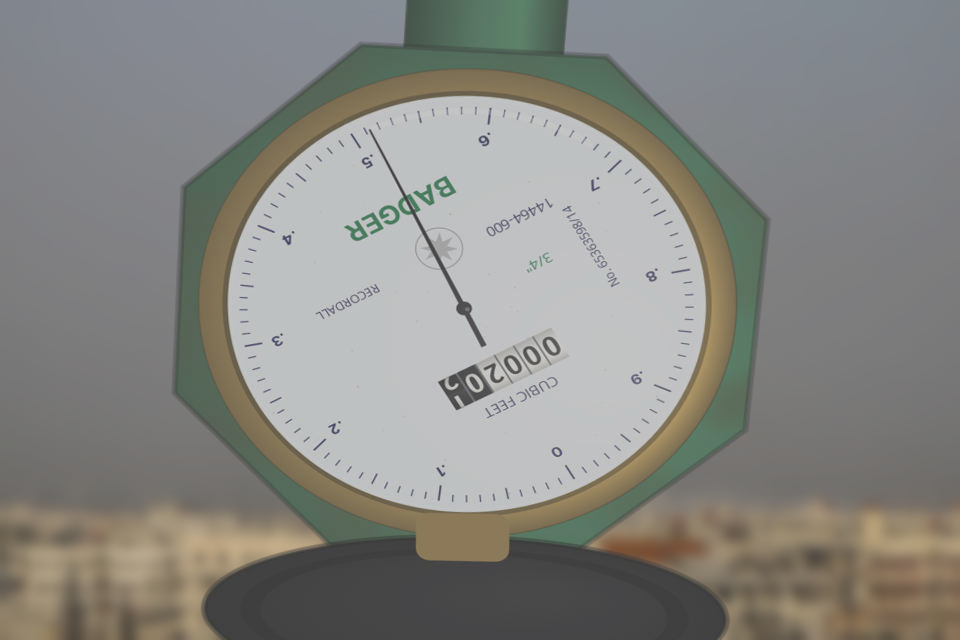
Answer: 201.51 ft³
